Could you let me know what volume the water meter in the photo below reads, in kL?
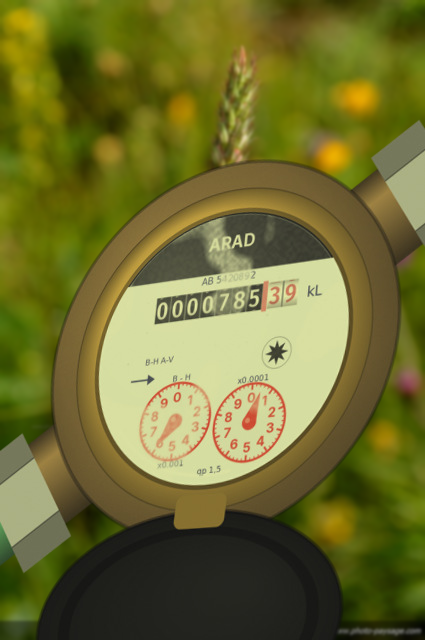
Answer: 785.3960 kL
